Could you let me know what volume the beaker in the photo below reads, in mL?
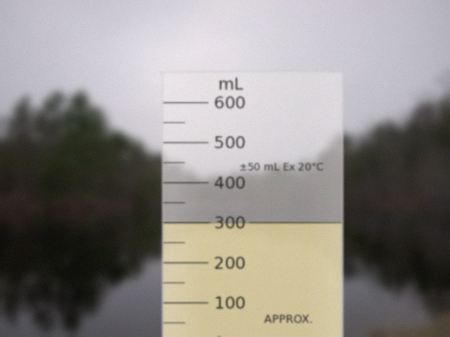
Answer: 300 mL
